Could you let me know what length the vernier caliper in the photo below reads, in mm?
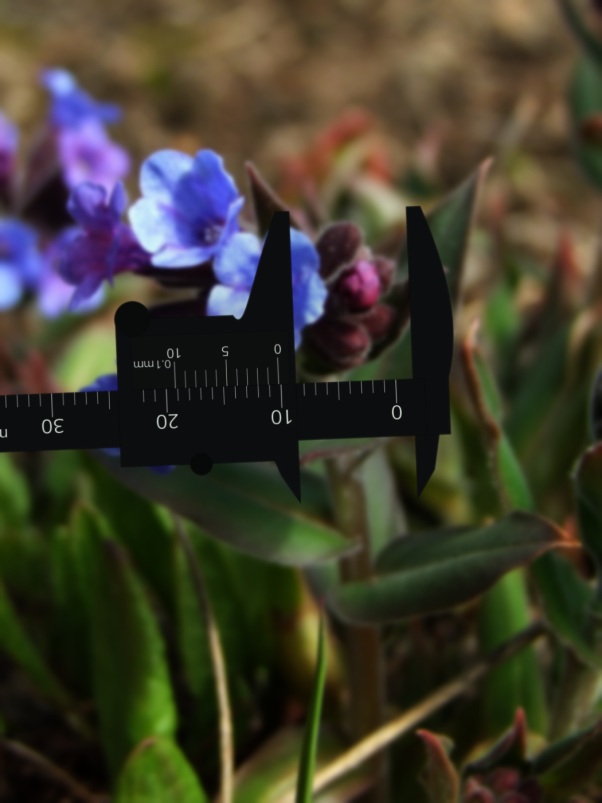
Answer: 10.2 mm
